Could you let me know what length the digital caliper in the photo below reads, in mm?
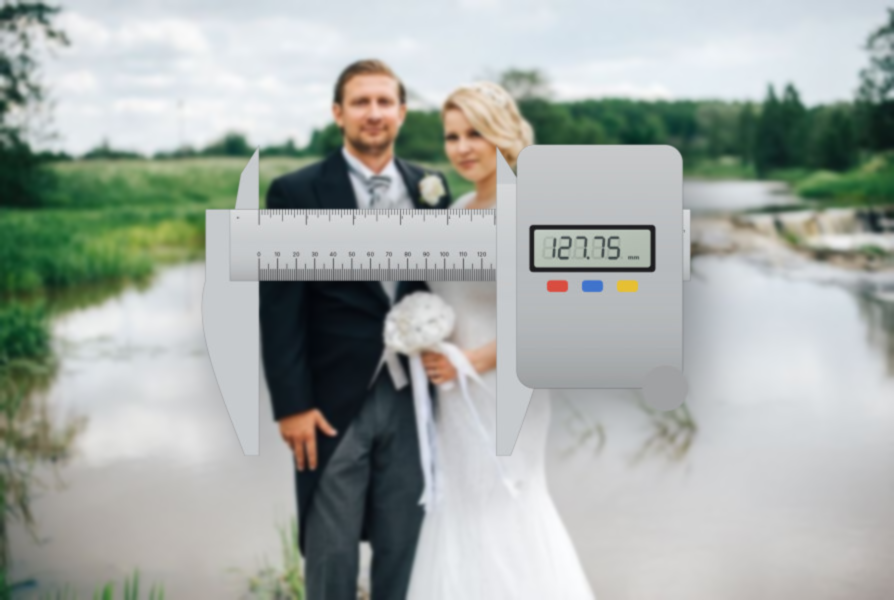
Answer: 127.75 mm
